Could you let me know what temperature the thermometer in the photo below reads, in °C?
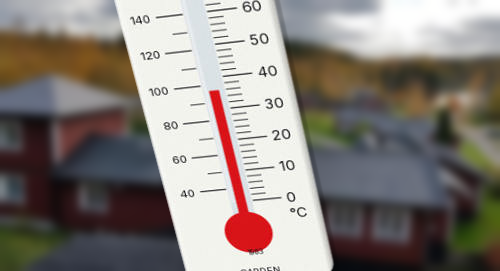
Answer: 36 °C
